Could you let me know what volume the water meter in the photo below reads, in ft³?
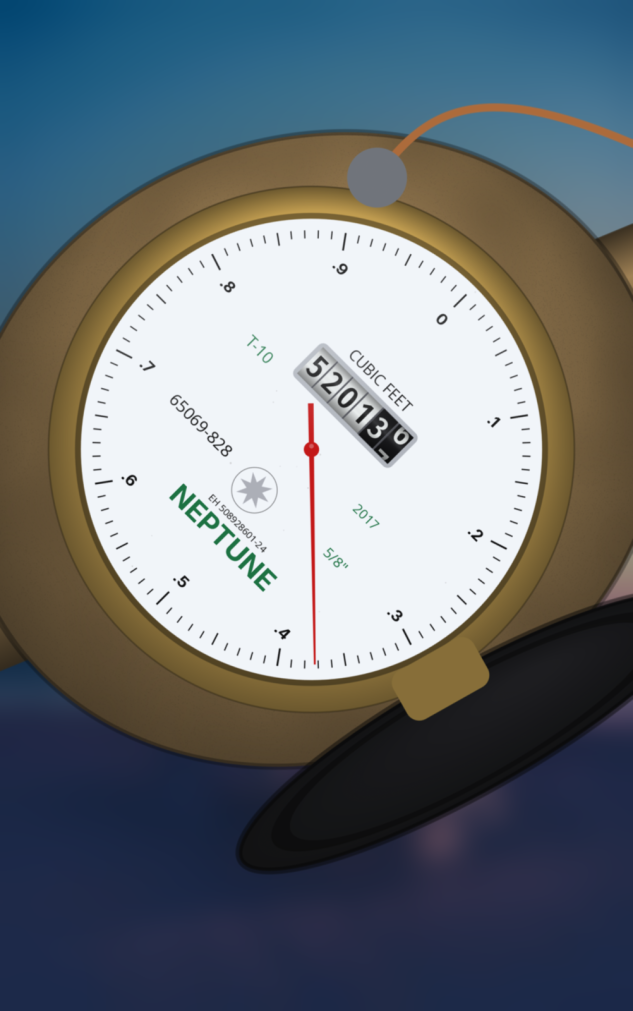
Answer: 520136.37 ft³
